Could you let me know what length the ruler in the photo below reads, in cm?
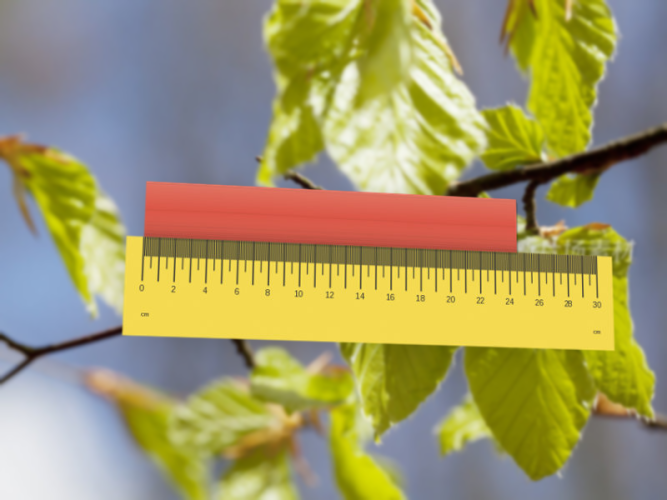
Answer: 24.5 cm
